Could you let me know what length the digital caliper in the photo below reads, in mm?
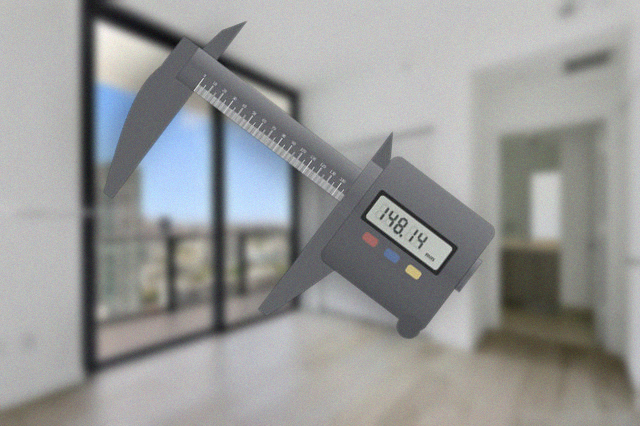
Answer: 148.14 mm
